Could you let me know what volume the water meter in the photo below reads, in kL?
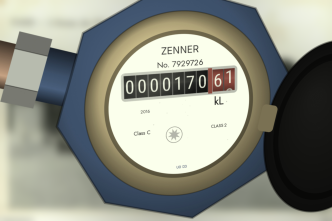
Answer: 170.61 kL
